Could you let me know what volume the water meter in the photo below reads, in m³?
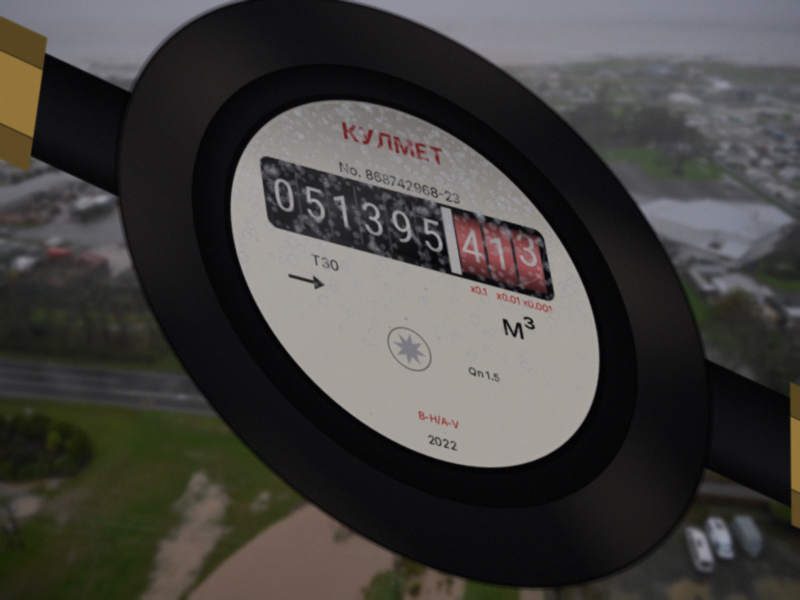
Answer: 51395.413 m³
